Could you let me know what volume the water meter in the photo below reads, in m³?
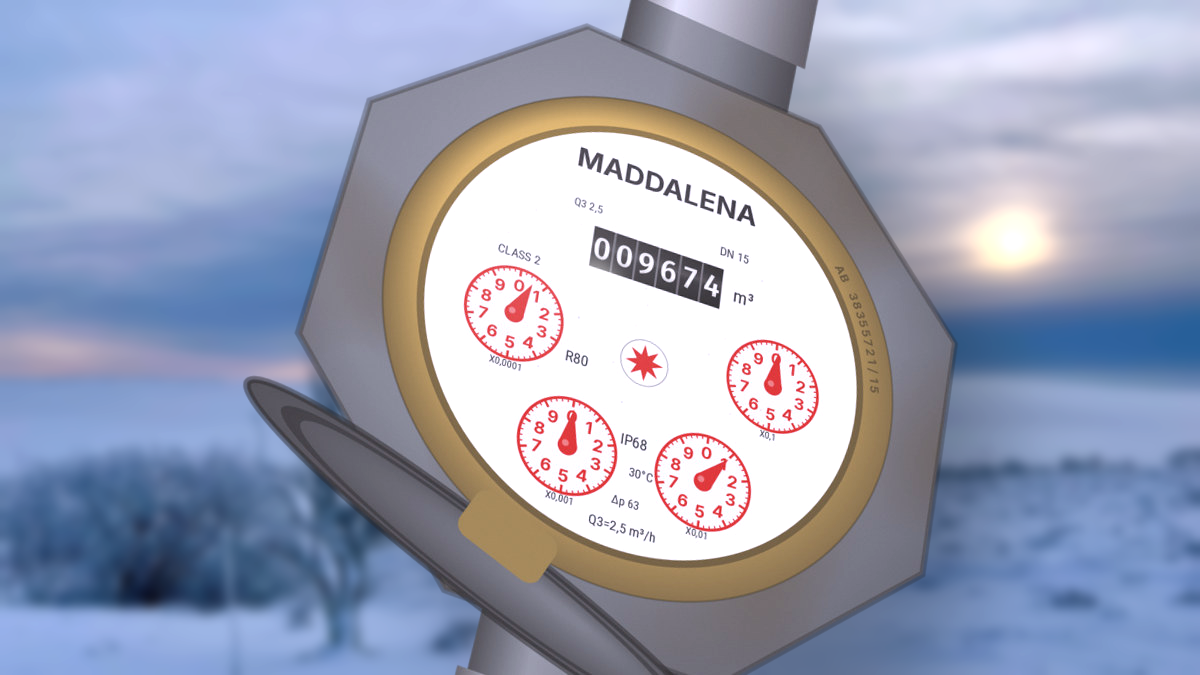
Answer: 9674.0100 m³
